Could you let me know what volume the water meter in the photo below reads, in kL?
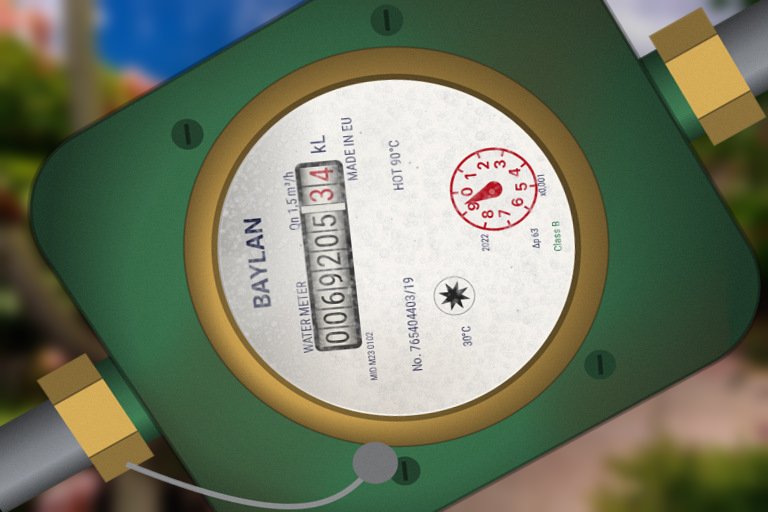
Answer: 69205.339 kL
